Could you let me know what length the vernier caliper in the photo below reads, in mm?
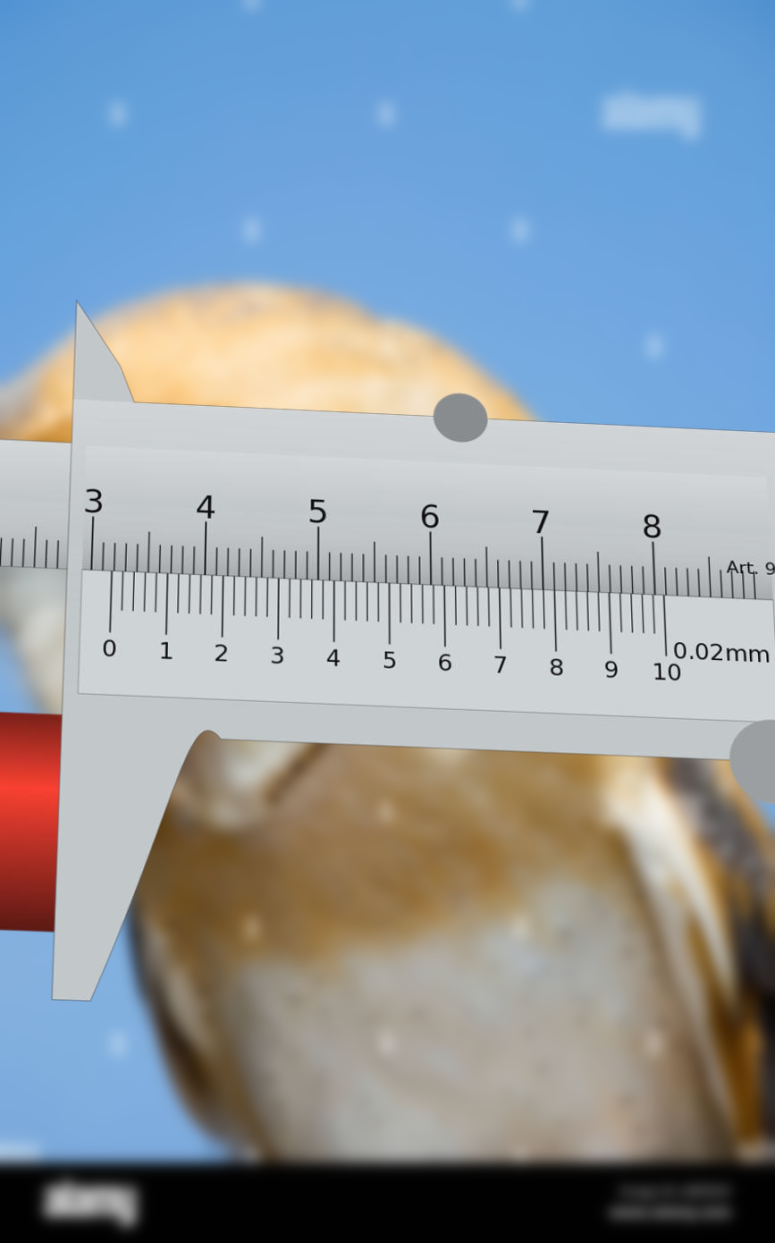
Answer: 31.8 mm
